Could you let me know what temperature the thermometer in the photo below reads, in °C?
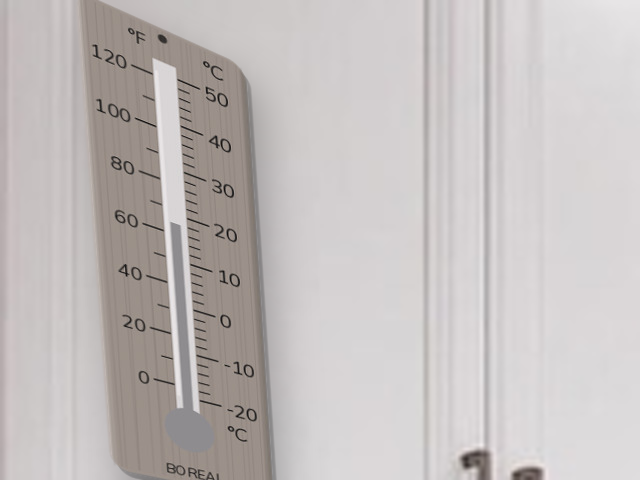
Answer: 18 °C
